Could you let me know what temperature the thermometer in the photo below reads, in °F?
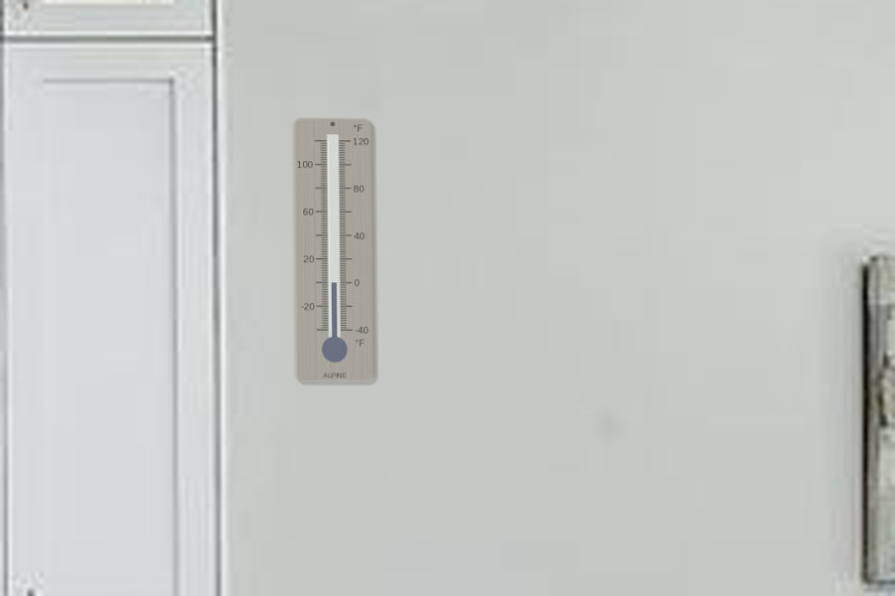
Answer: 0 °F
